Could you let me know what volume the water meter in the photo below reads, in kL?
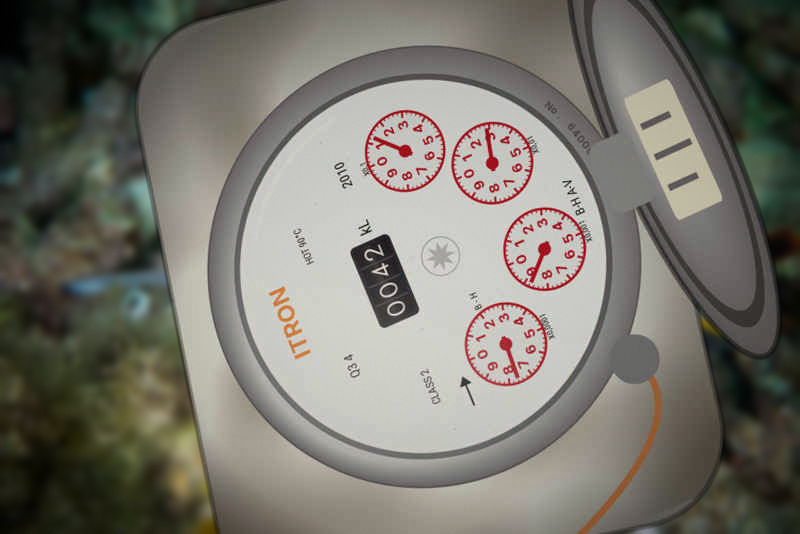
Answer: 42.1287 kL
